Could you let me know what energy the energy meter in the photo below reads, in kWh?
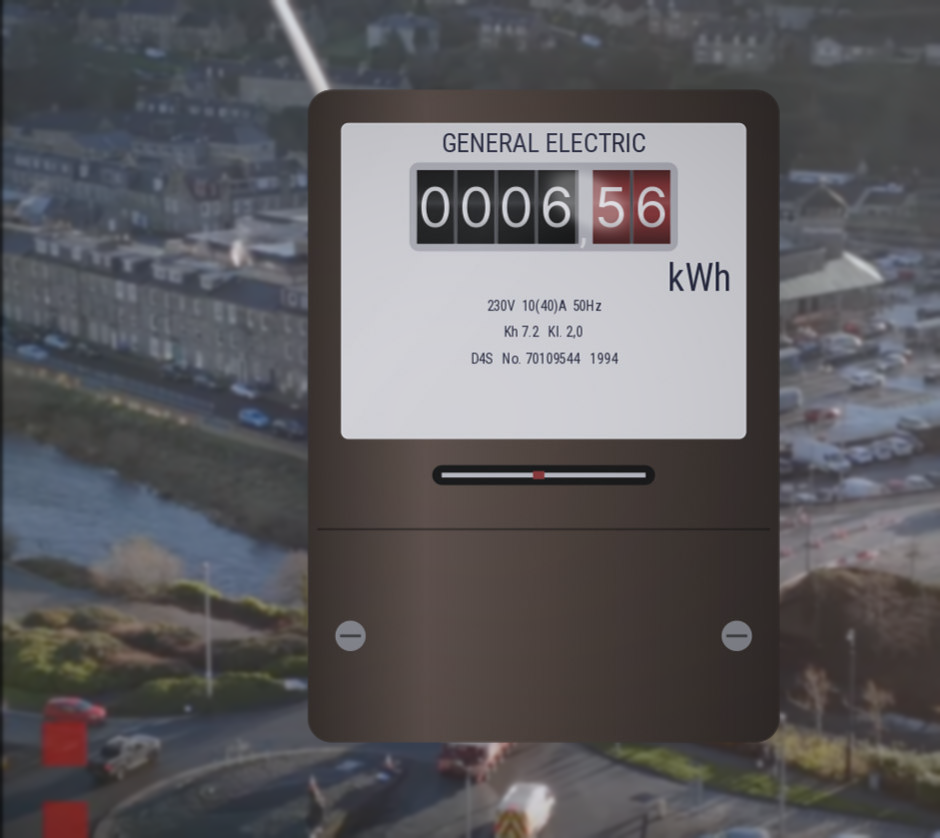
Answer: 6.56 kWh
